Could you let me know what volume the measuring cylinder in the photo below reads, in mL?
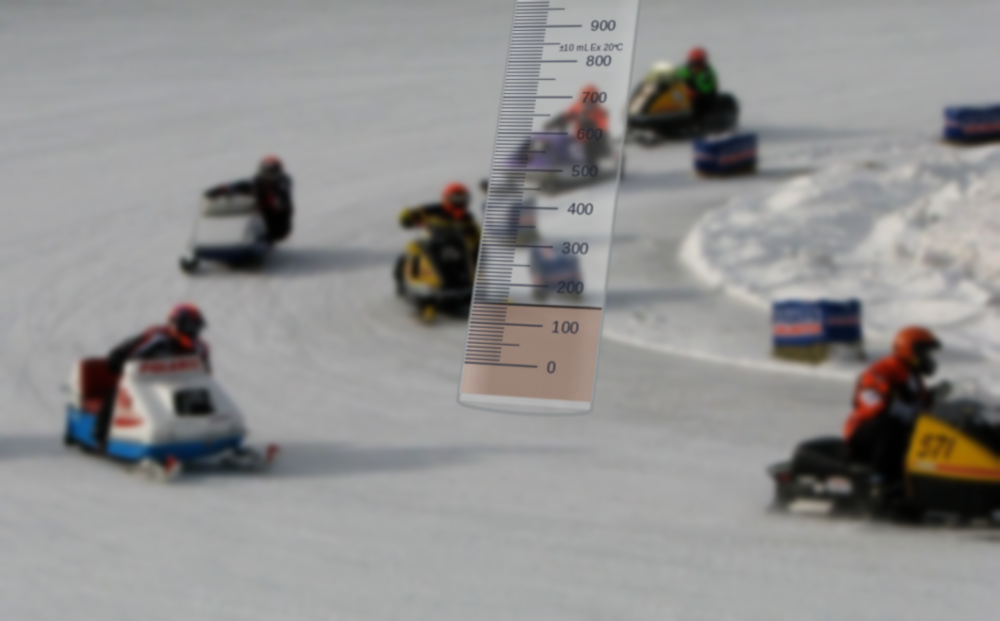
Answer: 150 mL
